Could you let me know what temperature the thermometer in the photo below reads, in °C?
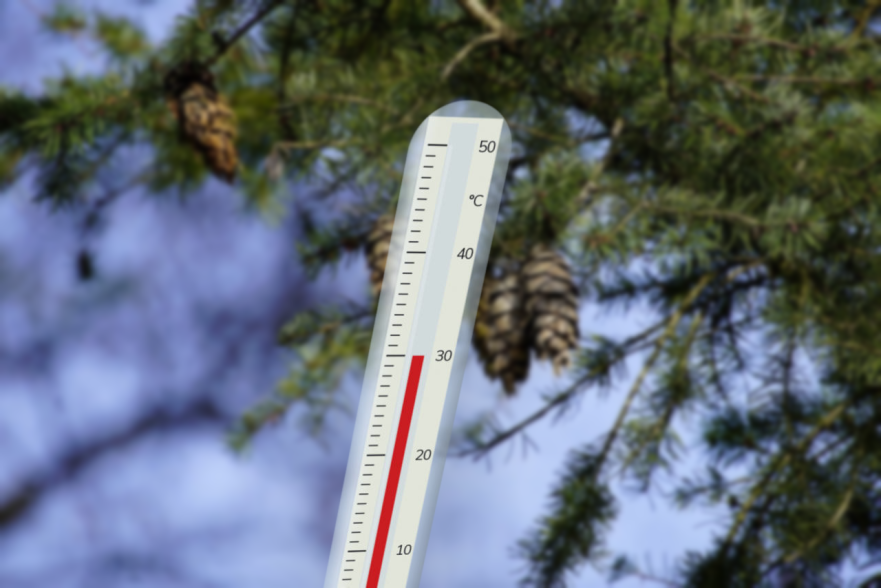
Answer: 30 °C
